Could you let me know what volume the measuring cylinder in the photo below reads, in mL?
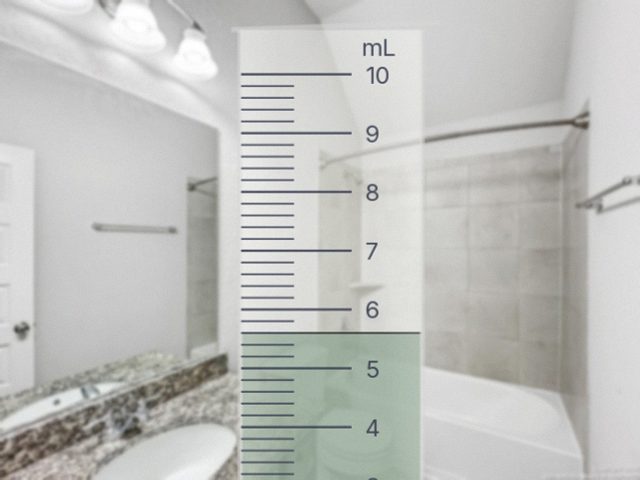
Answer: 5.6 mL
